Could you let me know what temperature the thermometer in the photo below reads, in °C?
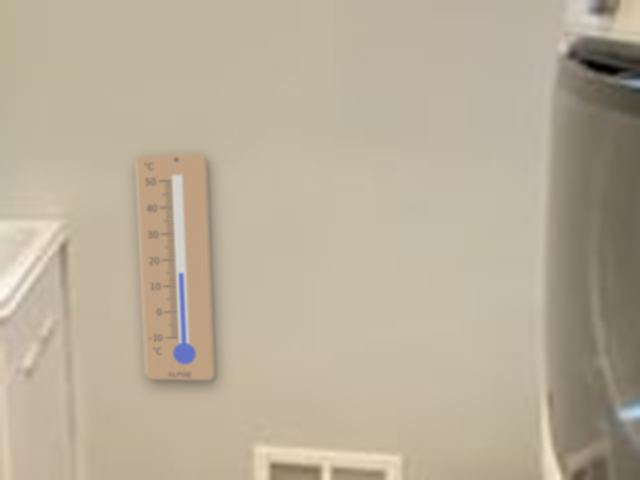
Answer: 15 °C
